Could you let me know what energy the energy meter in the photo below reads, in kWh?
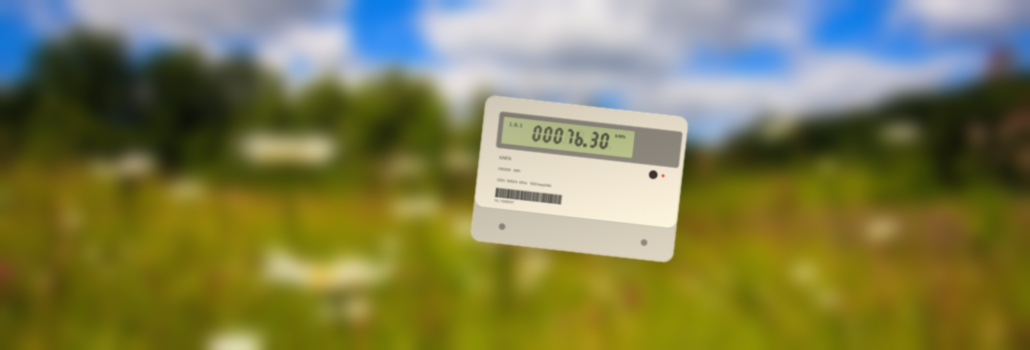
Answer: 76.30 kWh
